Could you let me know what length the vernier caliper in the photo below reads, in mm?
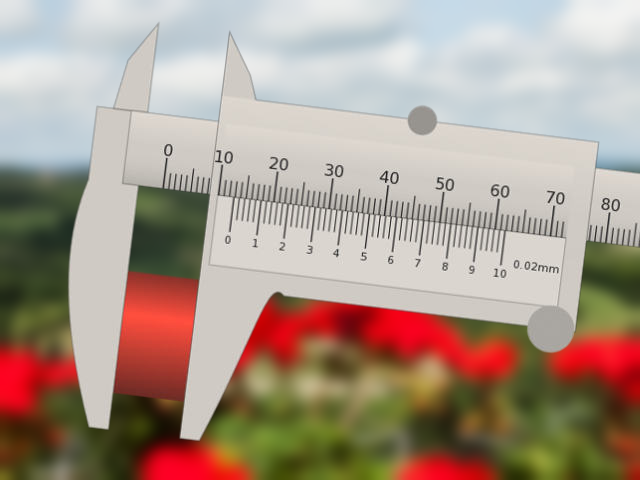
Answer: 12.8 mm
